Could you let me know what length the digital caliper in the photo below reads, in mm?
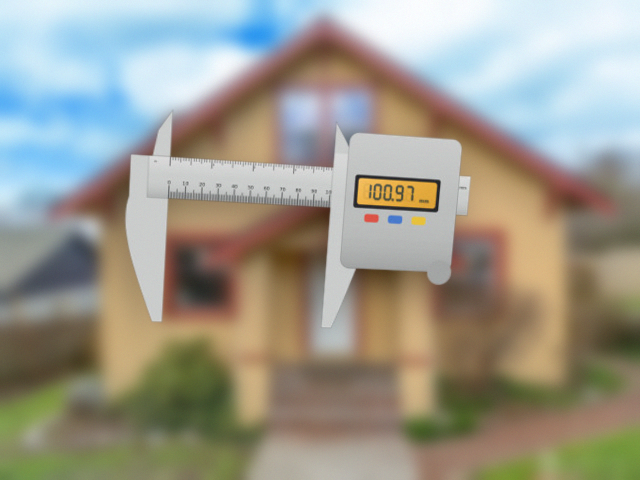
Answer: 100.97 mm
